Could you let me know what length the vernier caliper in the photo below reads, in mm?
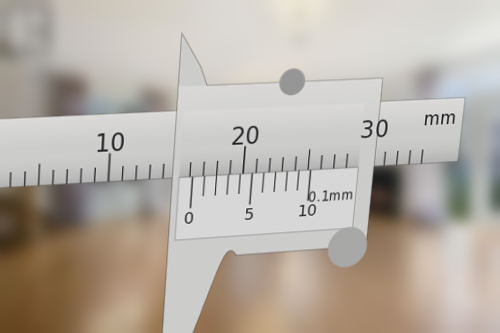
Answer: 16.2 mm
